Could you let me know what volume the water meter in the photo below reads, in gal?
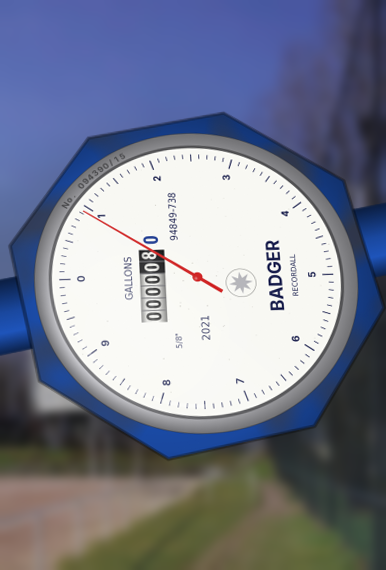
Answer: 80.9 gal
